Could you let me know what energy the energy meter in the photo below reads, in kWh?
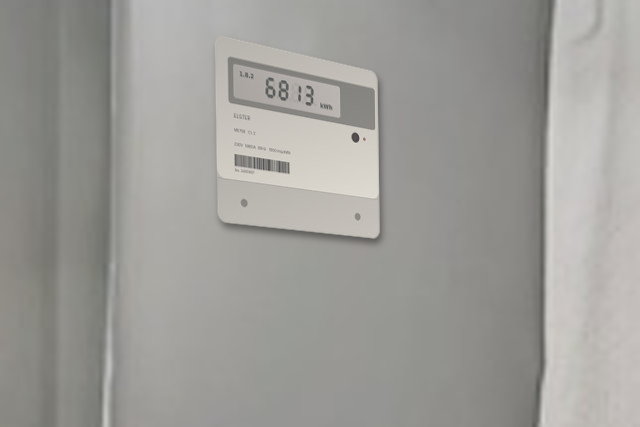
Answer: 6813 kWh
